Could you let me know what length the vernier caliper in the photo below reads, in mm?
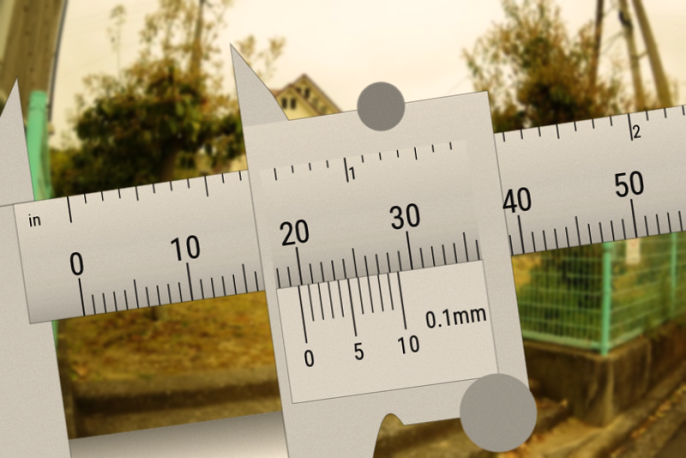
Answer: 19.7 mm
